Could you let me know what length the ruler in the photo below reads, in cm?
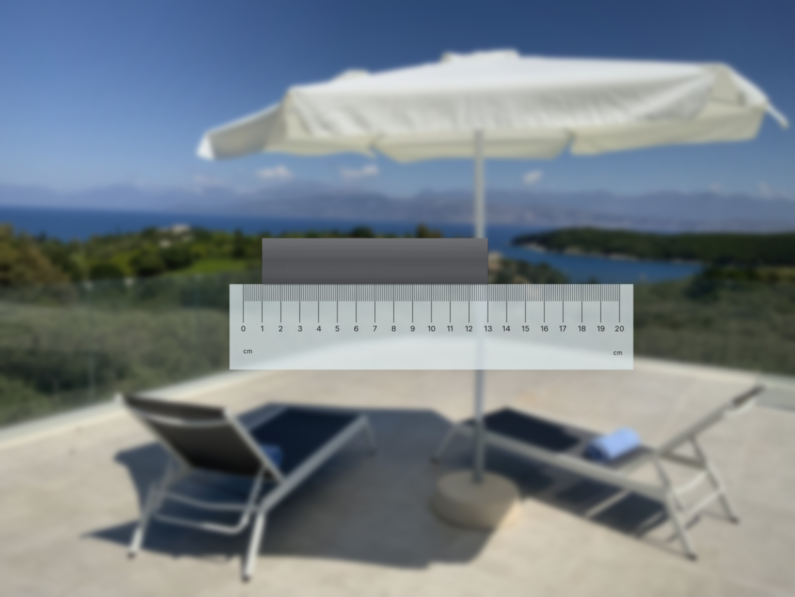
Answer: 12 cm
